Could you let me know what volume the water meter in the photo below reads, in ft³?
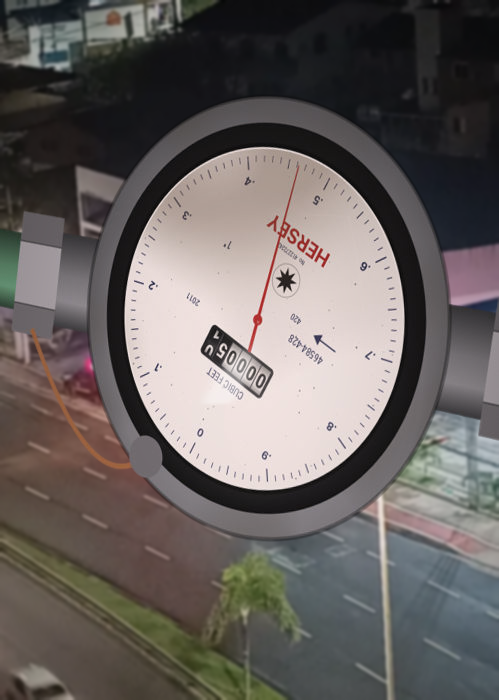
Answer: 50.46 ft³
